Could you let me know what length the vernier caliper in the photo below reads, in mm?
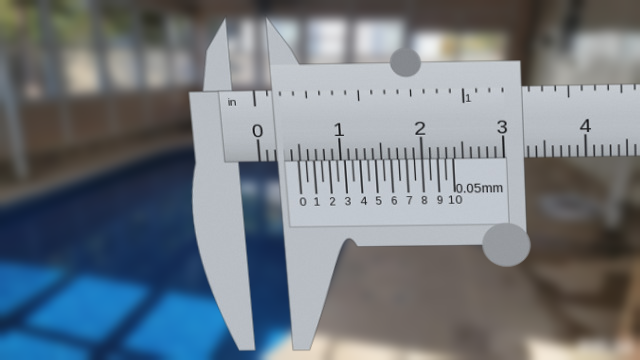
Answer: 4.8 mm
